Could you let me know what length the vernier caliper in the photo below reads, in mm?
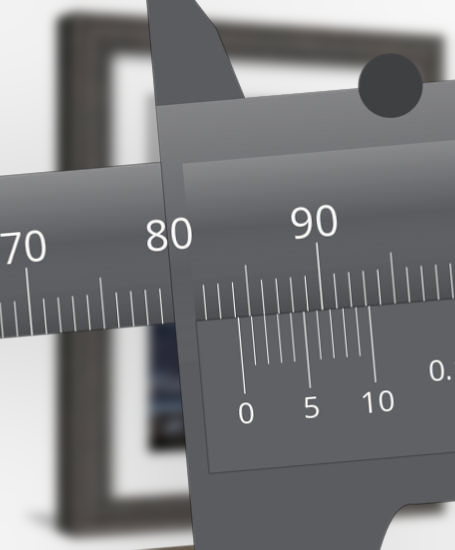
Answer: 84.2 mm
